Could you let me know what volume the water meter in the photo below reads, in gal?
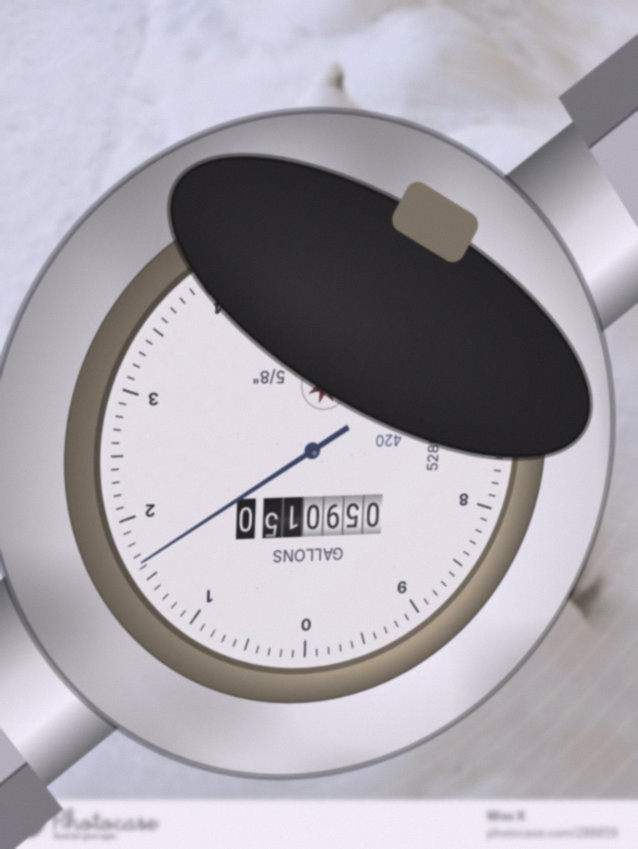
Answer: 590151.6 gal
